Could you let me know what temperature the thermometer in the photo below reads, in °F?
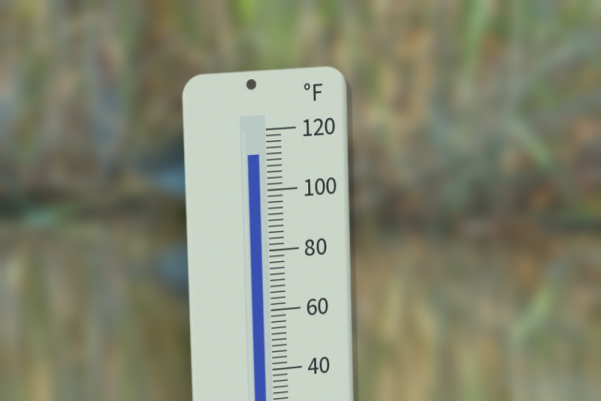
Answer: 112 °F
